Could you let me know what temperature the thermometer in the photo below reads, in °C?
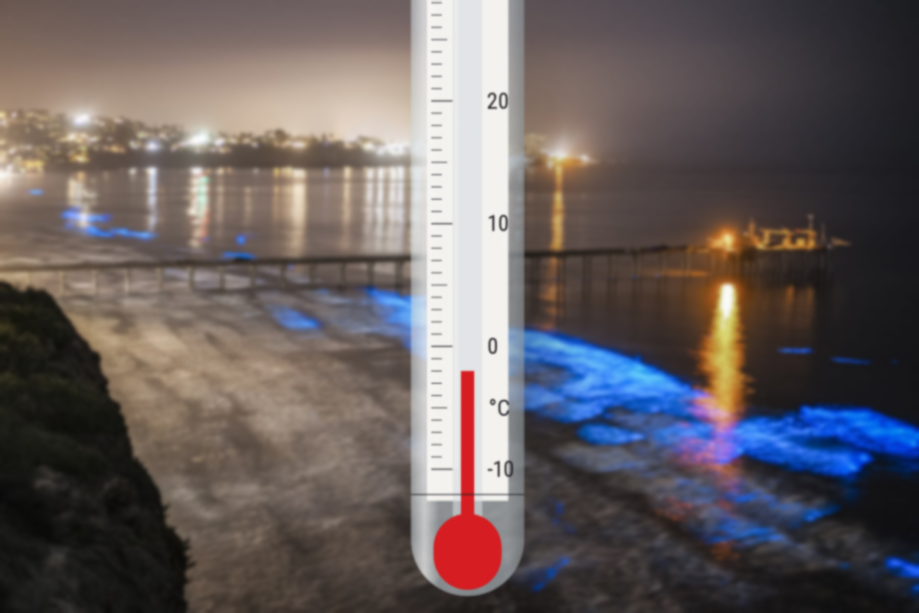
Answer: -2 °C
